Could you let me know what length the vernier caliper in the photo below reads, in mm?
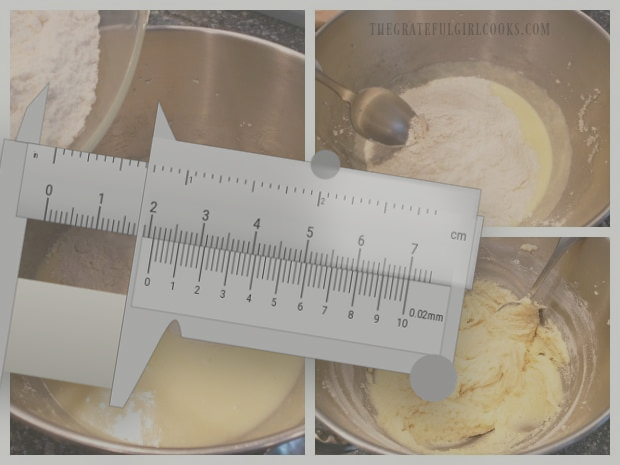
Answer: 21.0 mm
